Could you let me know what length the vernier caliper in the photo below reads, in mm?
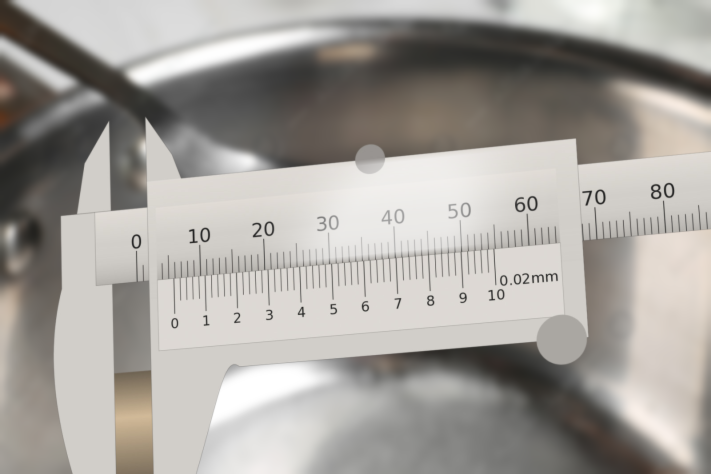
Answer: 5.8 mm
